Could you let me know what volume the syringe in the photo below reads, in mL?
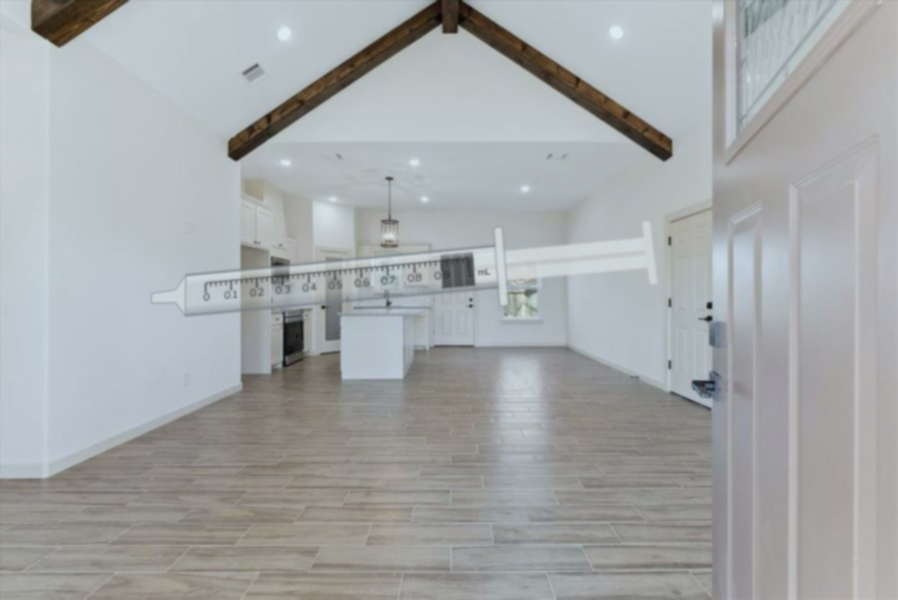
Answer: 0.9 mL
